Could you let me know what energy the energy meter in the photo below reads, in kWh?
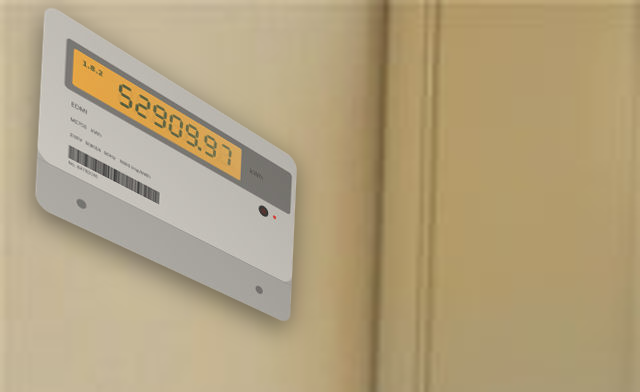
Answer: 52909.97 kWh
